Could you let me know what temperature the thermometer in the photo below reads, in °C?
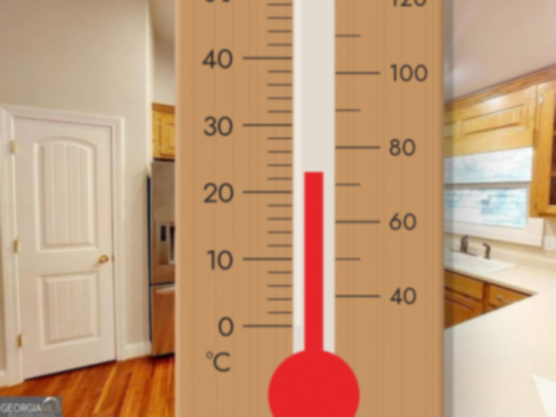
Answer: 23 °C
